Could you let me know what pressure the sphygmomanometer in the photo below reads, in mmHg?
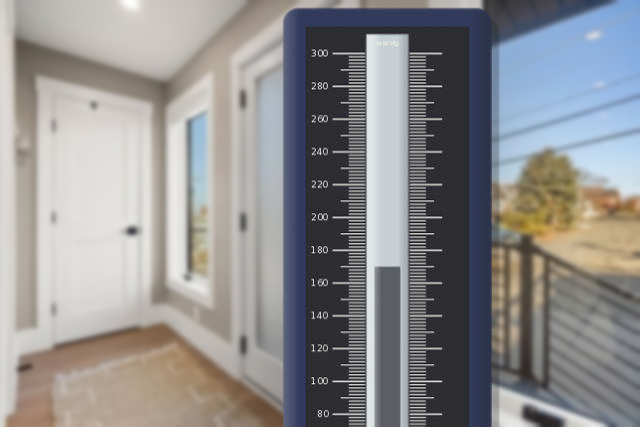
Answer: 170 mmHg
